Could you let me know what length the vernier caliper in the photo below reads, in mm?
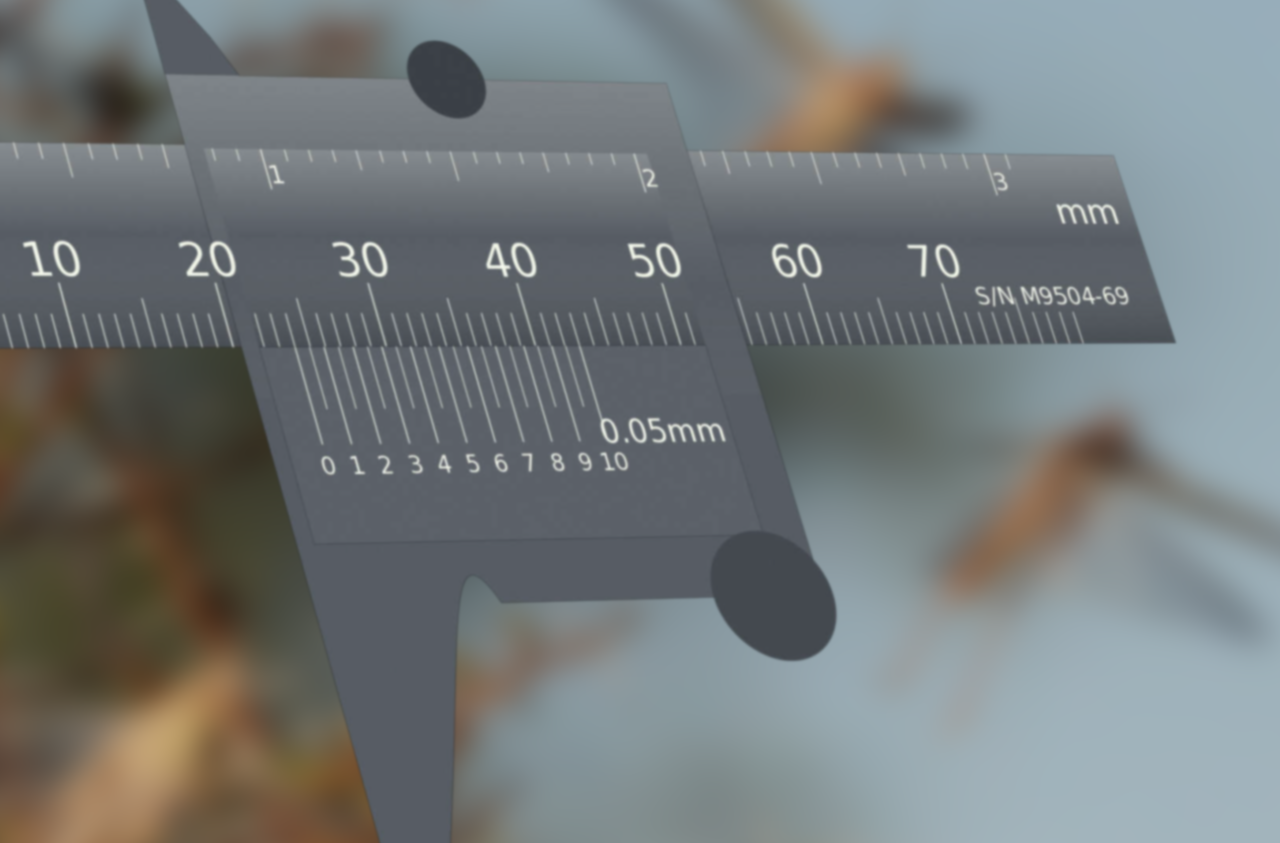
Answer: 24.0 mm
